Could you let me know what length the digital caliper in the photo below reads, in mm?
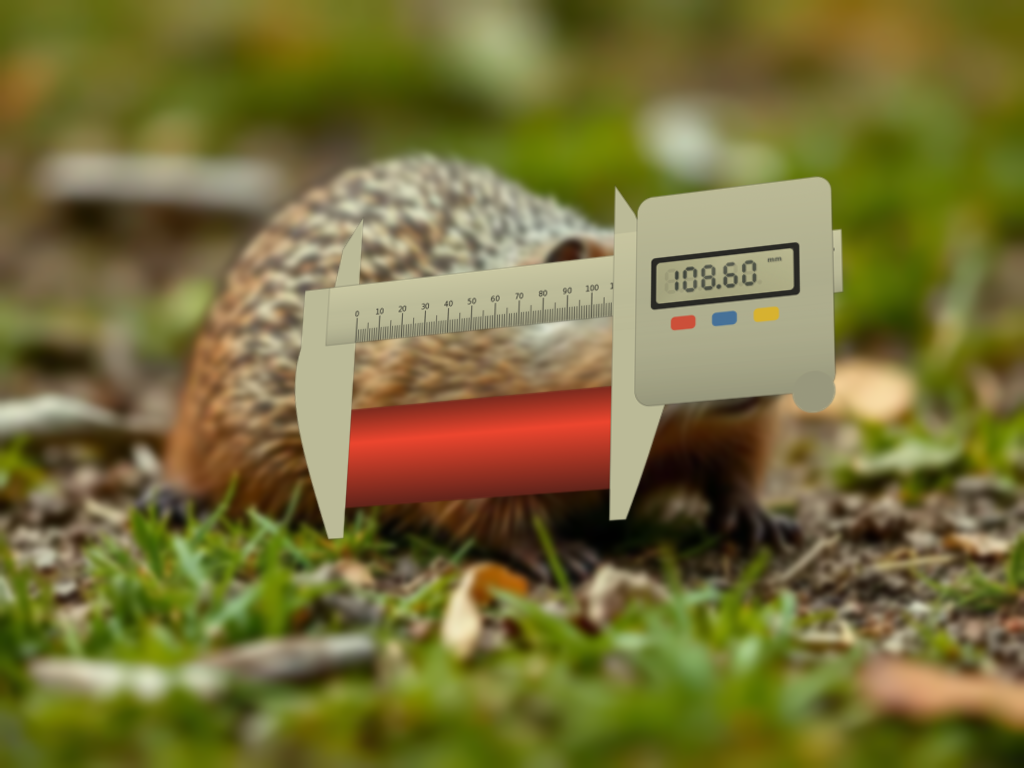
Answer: 108.60 mm
